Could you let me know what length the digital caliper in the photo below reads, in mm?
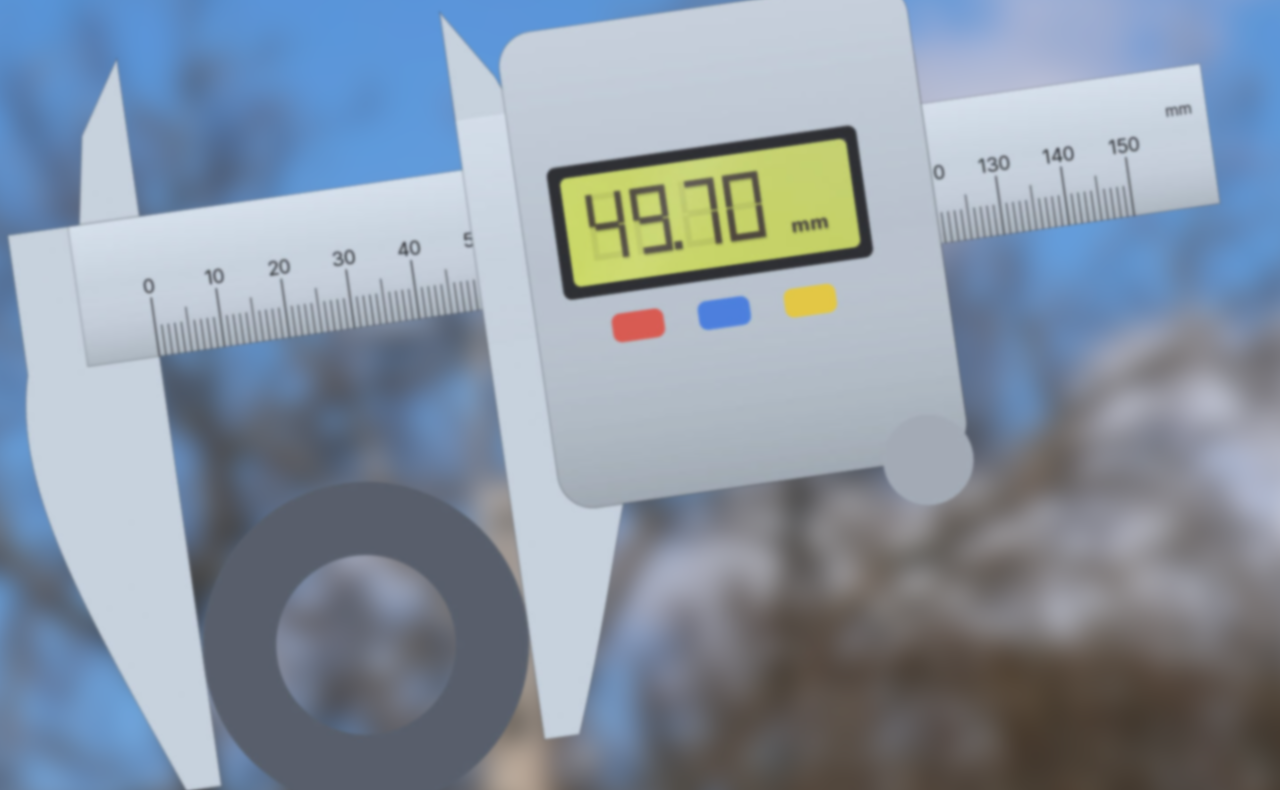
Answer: 49.70 mm
